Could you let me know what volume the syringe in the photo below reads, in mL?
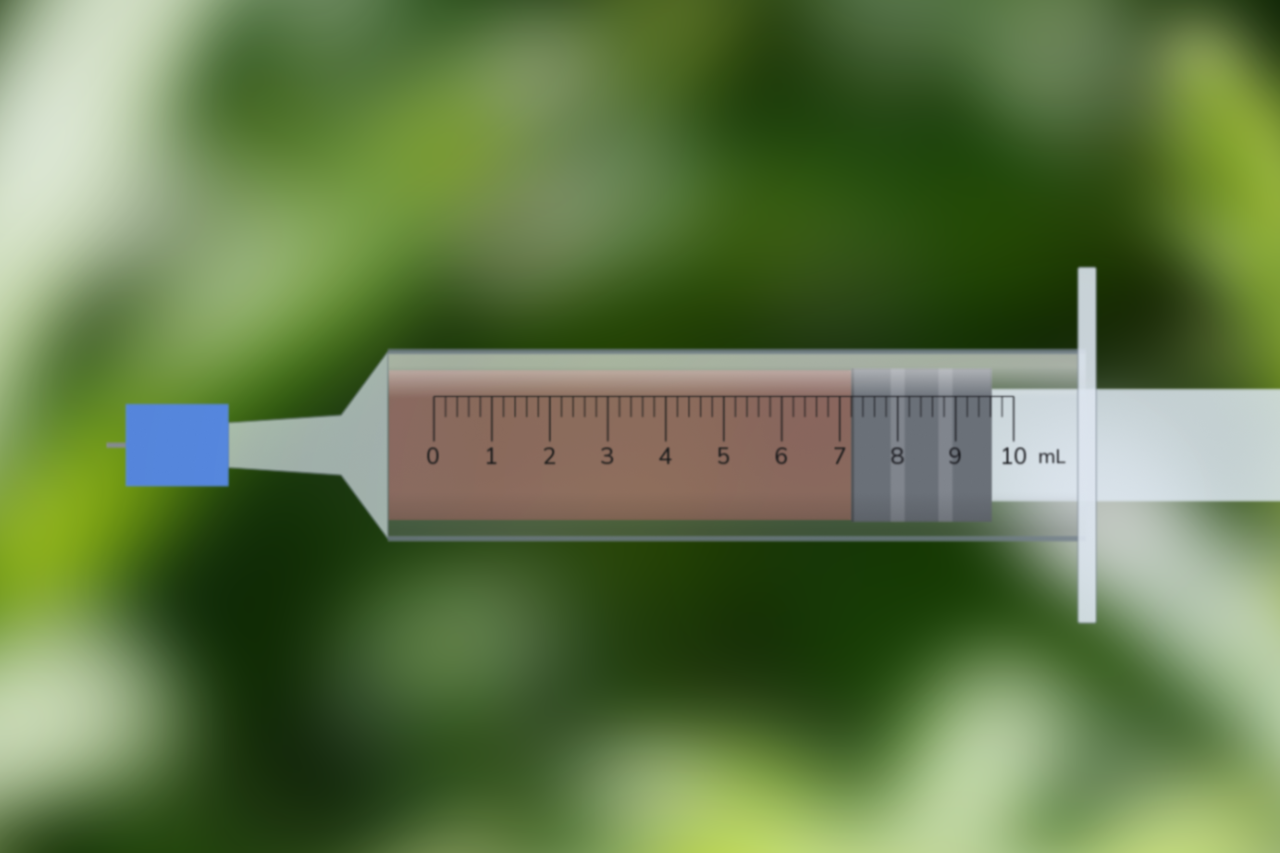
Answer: 7.2 mL
